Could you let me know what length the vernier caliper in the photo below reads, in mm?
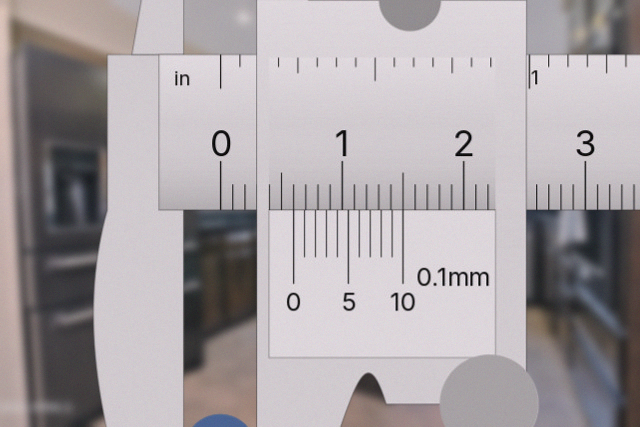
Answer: 6.0 mm
